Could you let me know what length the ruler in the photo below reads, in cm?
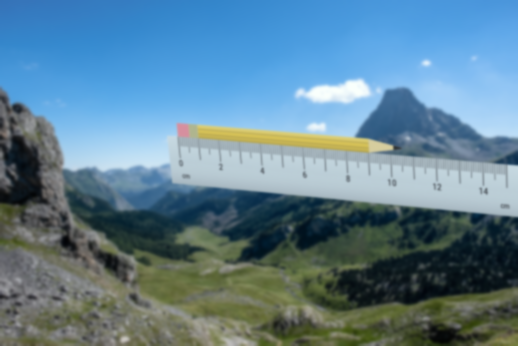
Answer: 10.5 cm
